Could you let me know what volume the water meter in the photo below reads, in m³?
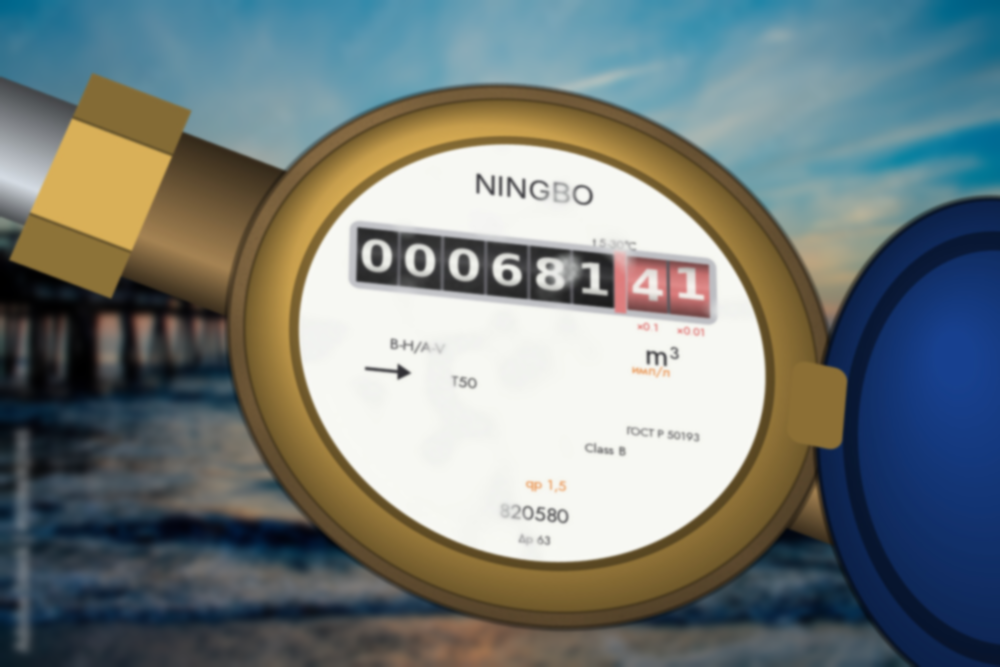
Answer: 681.41 m³
